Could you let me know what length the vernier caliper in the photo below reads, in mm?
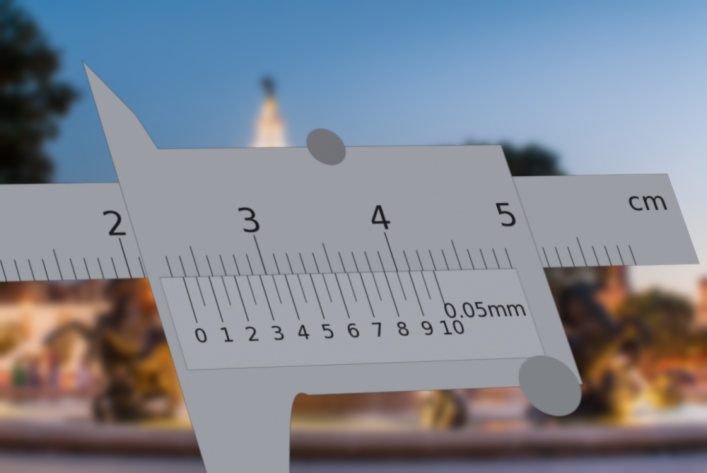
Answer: 23.8 mm
